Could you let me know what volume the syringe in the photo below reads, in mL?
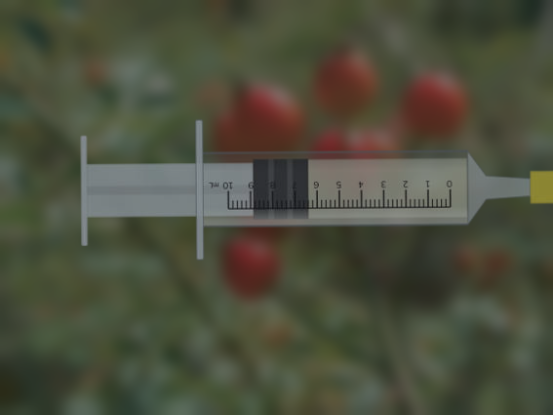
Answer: 6.4 mL
